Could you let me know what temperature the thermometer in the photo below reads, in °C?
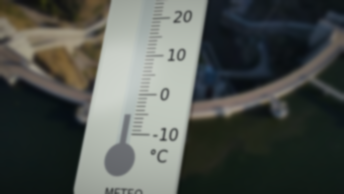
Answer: -5 °C
